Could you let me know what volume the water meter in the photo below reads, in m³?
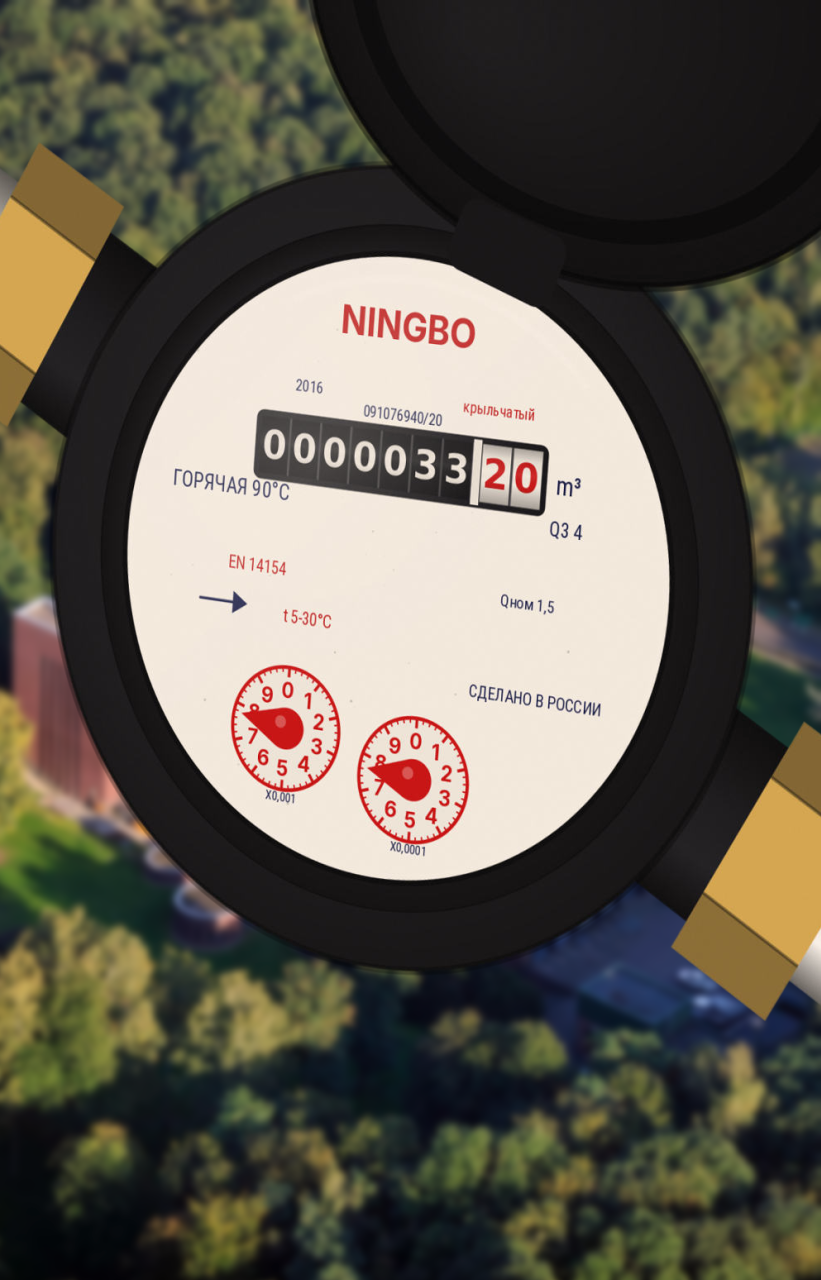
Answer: 33.2077 m³
